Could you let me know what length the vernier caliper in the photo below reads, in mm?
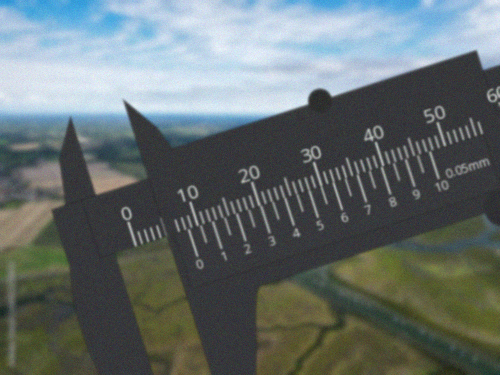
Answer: 8.5 mm
